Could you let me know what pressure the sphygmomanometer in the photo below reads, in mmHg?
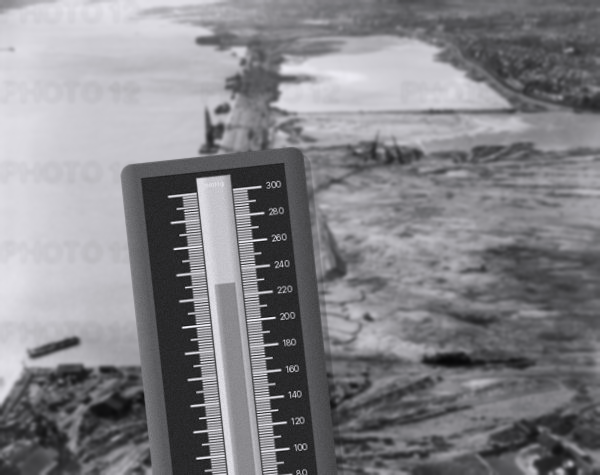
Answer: 230 mmHg
